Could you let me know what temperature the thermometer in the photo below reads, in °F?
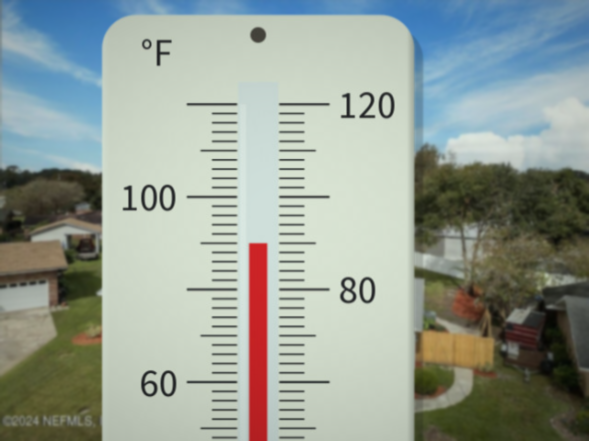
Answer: 90 °F
